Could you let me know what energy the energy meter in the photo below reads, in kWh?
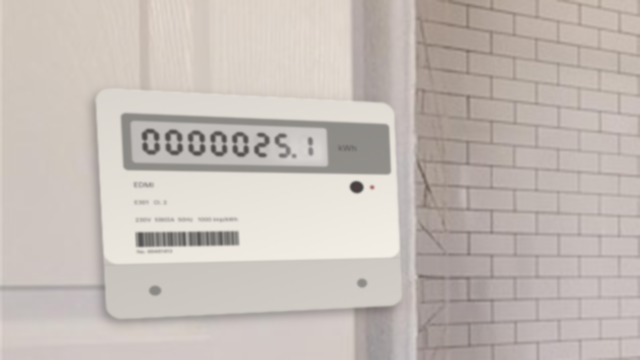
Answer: 25.1 kWh
